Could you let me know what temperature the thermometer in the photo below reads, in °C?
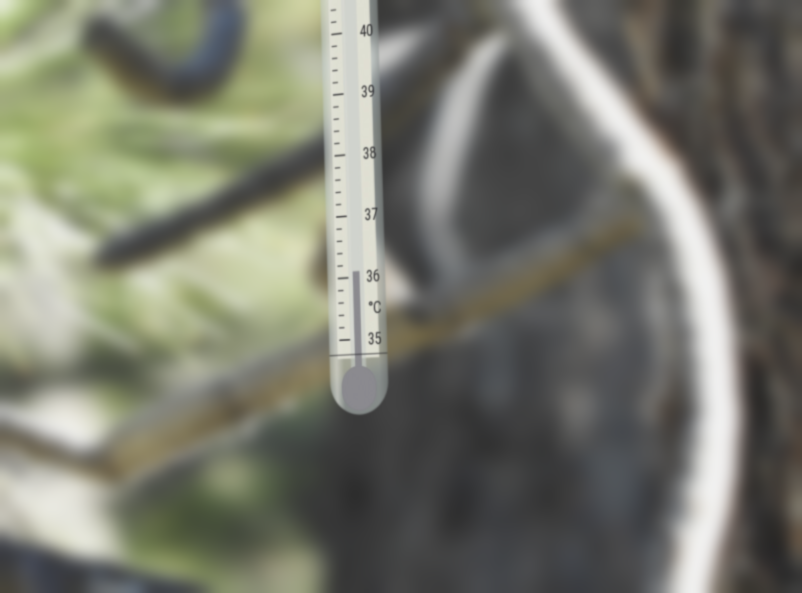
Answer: 36.1 °C
